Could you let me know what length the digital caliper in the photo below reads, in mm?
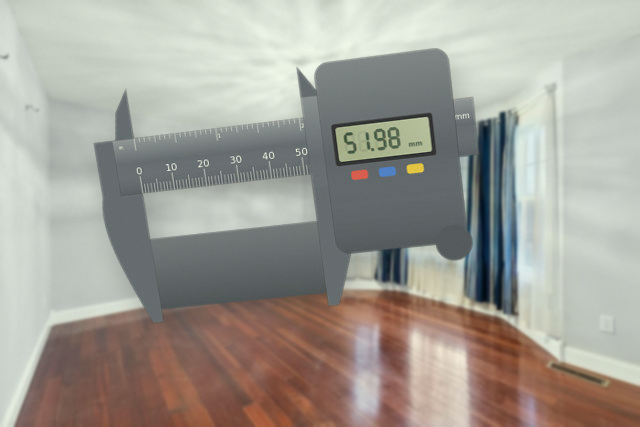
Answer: 51.98 mm
